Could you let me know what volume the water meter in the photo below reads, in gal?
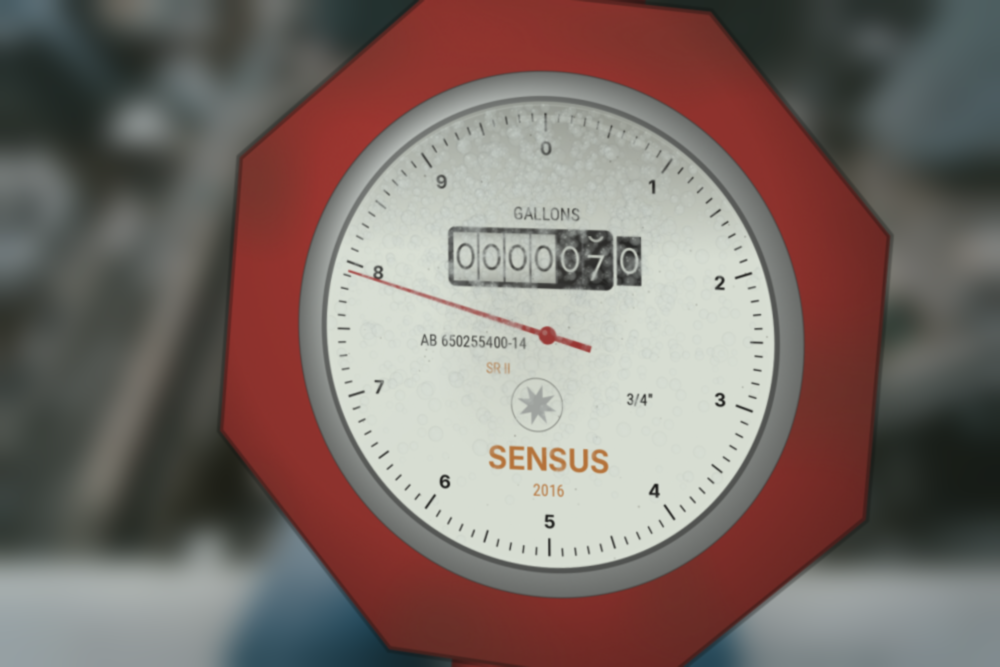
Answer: 67.9 gal
